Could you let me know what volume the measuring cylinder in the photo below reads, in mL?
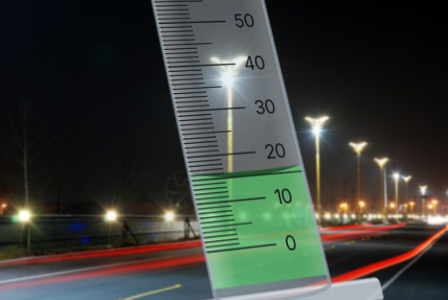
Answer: 15 mL
